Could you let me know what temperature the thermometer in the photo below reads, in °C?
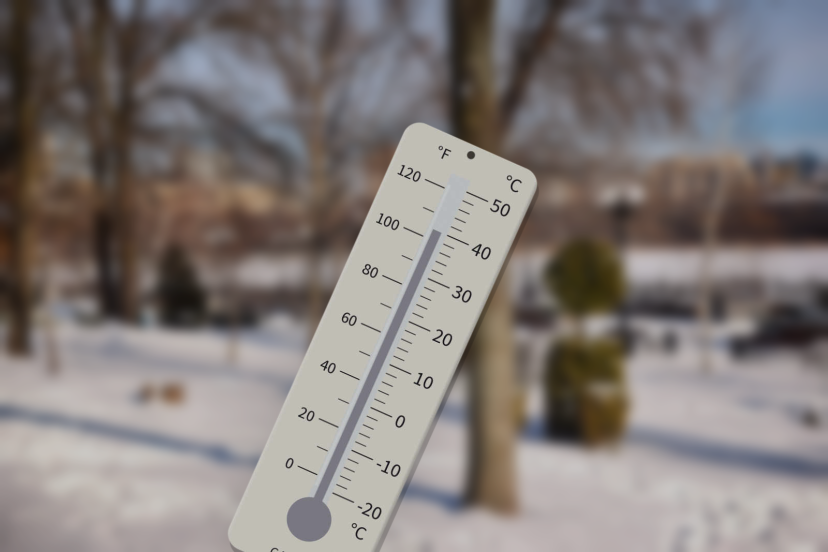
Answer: 40 °C
